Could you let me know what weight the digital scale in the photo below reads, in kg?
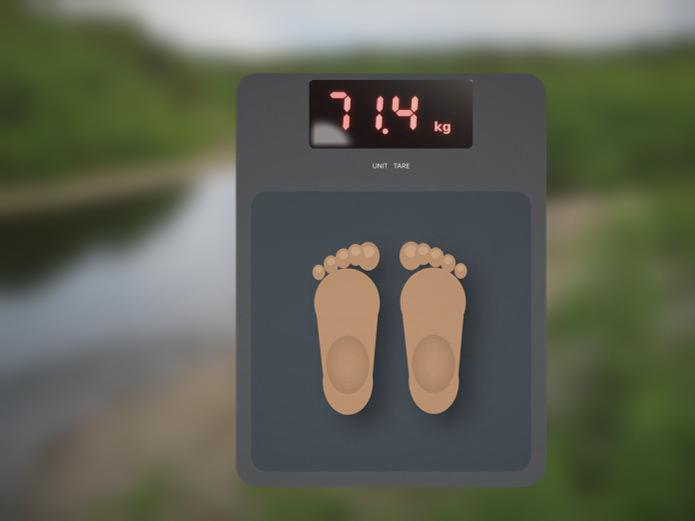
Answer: 71.4 kg
